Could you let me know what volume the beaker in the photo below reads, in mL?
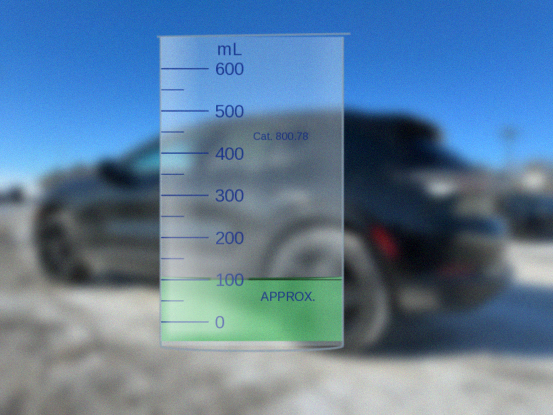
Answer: 100 mL
